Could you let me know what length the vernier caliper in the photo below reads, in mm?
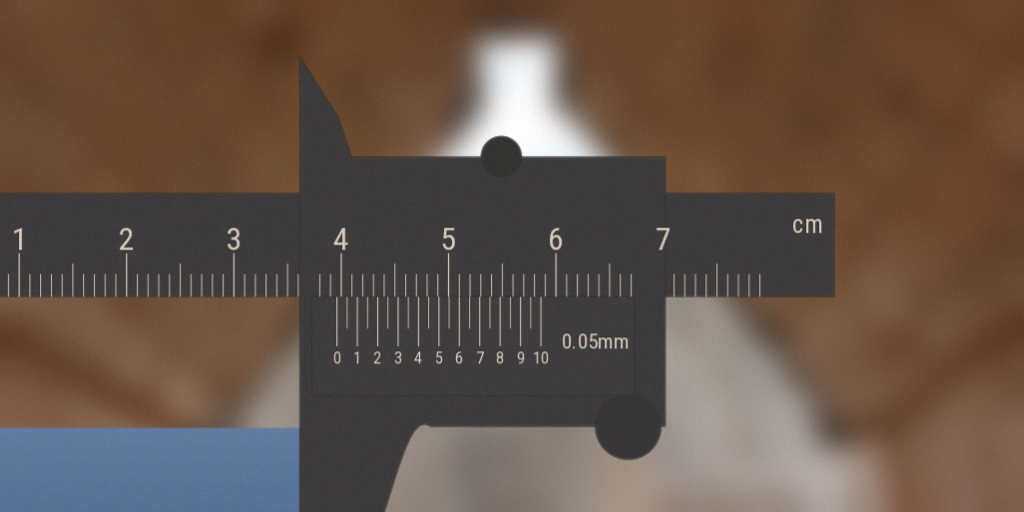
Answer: 39.6 mm
